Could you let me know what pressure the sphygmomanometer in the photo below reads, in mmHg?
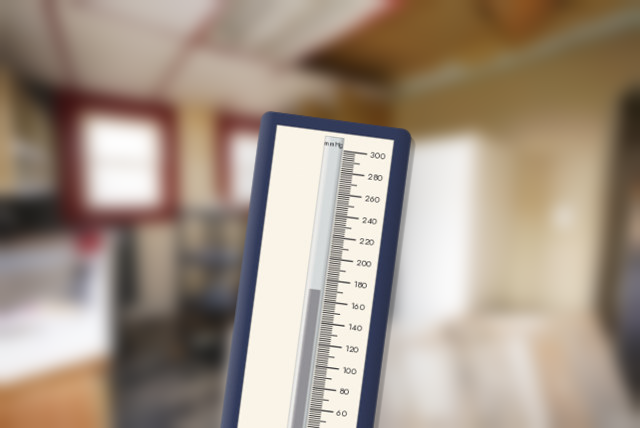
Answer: 170 mmHg
